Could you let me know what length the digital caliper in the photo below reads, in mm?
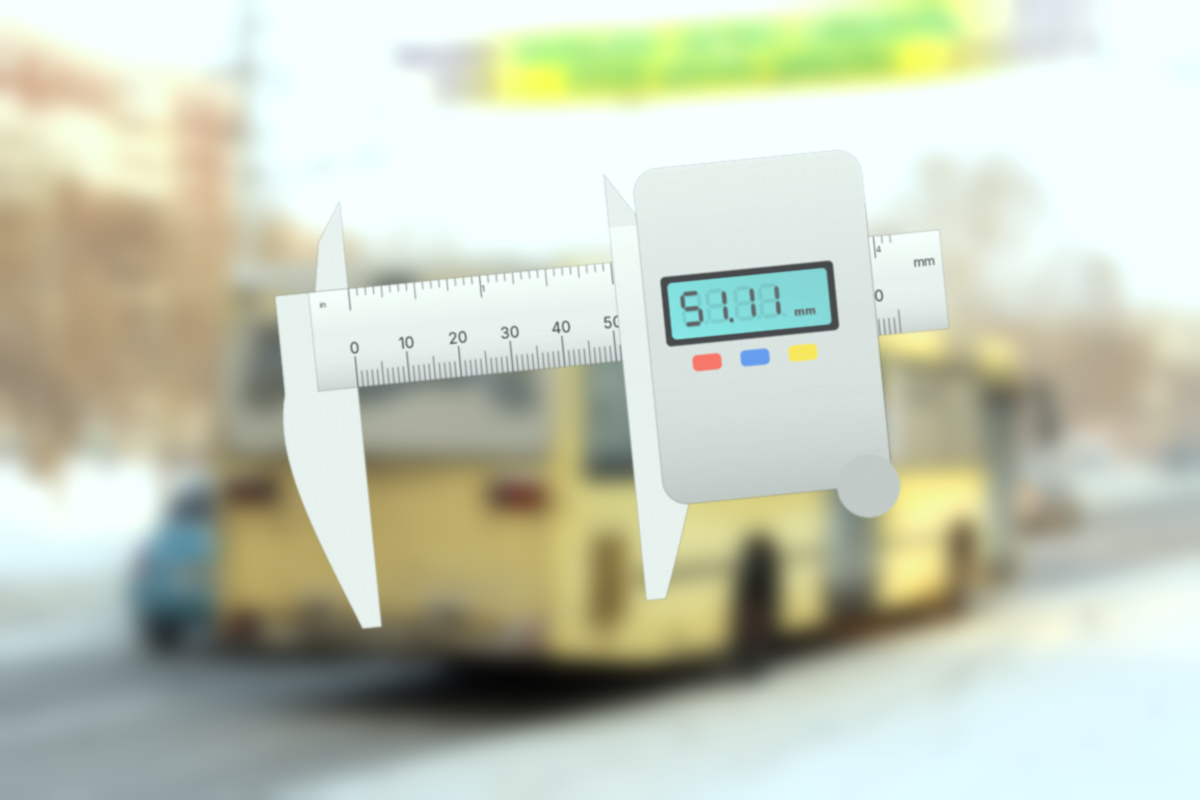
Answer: 51.11 mm
